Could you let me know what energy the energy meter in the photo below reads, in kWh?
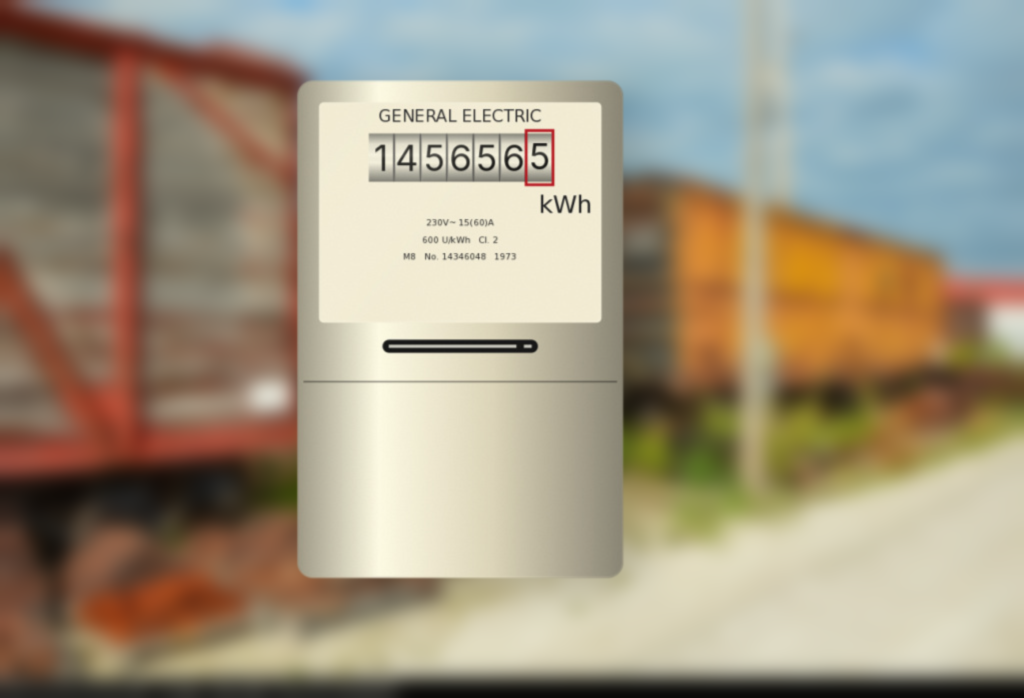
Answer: 145656.5 kWh
